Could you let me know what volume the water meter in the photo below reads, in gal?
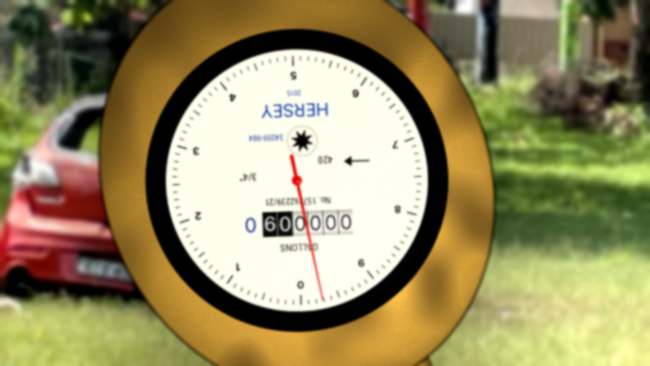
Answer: 89.7 gal
